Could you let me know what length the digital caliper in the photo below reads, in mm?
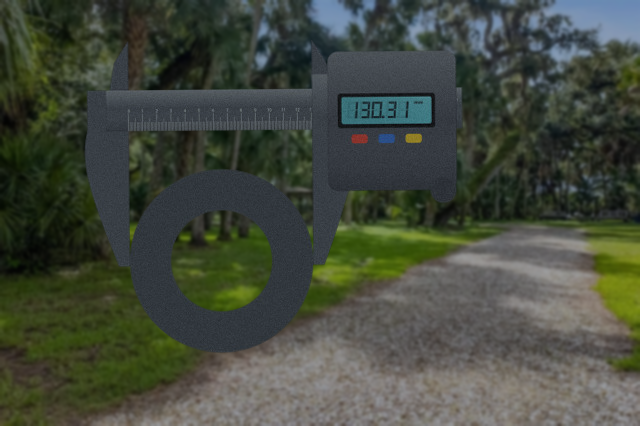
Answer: 130.31 mm
